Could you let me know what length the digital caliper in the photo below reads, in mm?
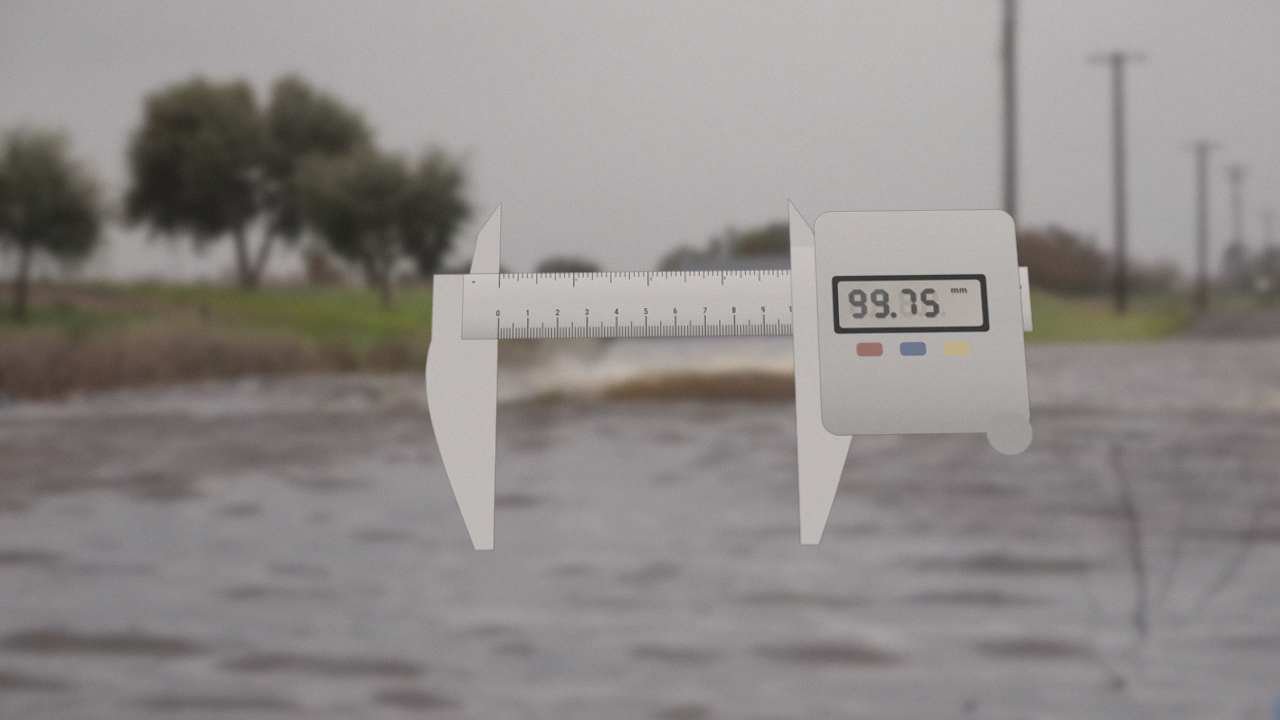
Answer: 99.75 mm
